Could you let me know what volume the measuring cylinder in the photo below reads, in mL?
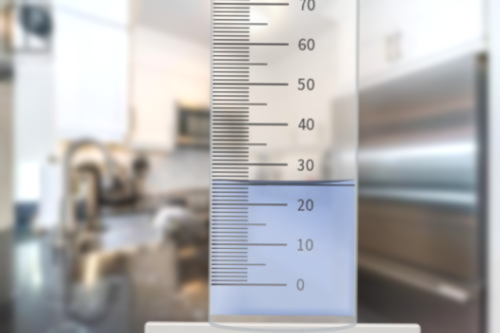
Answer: 25 mL
